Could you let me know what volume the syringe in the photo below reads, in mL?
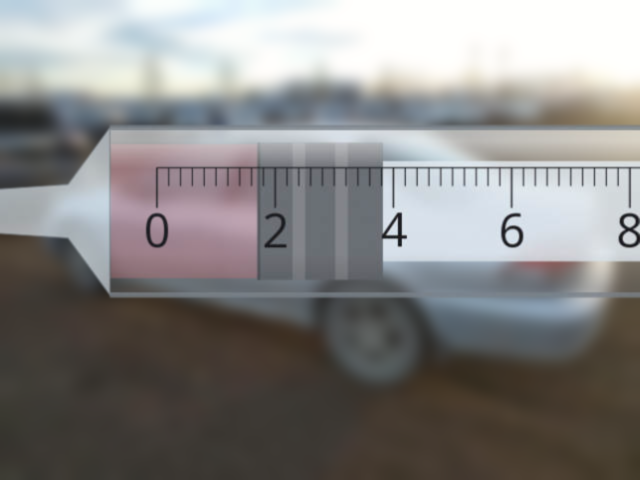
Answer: 1.7 mL
